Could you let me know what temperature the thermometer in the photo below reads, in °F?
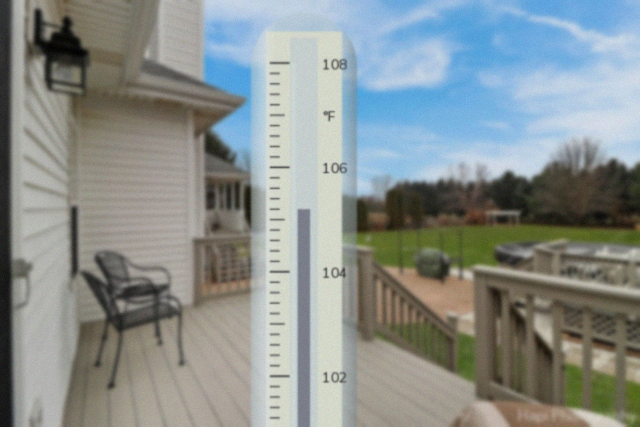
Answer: 105.2 °F
